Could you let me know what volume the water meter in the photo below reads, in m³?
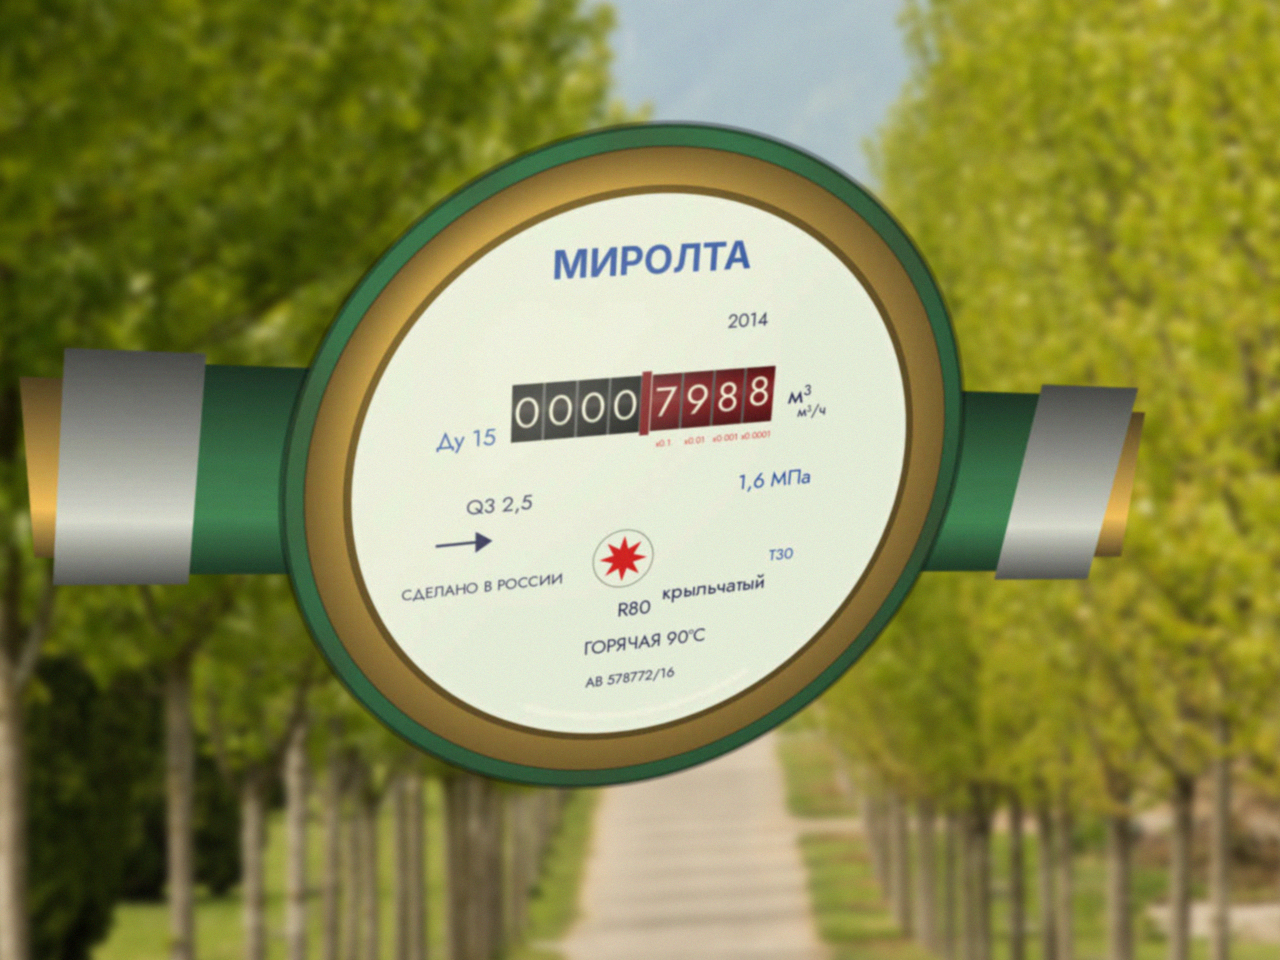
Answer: 0.7988 m³
